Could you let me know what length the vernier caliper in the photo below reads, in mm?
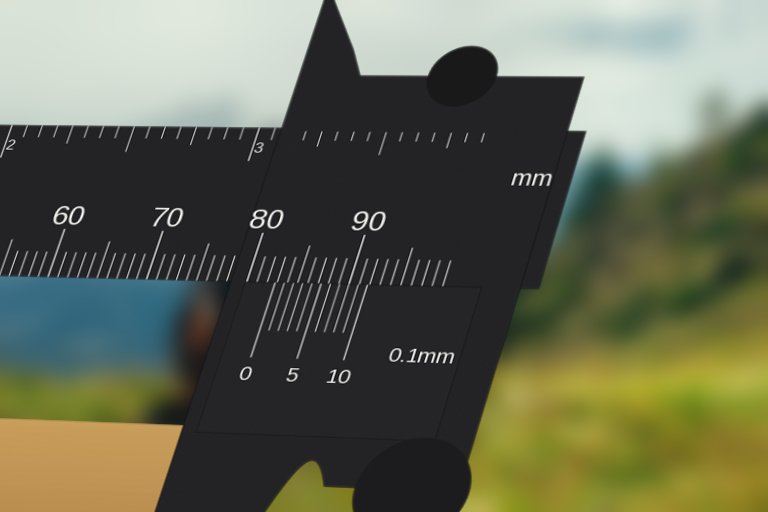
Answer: 82.8 mm
